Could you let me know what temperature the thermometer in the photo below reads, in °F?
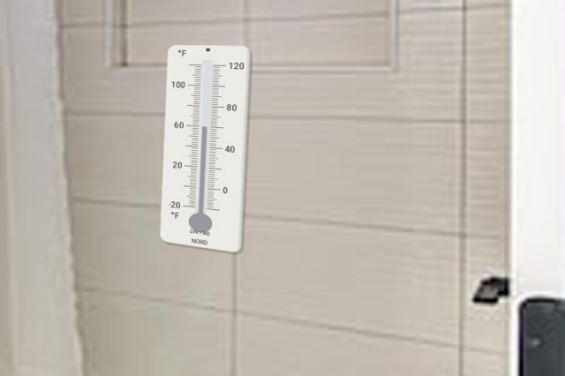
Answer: 60 °F
